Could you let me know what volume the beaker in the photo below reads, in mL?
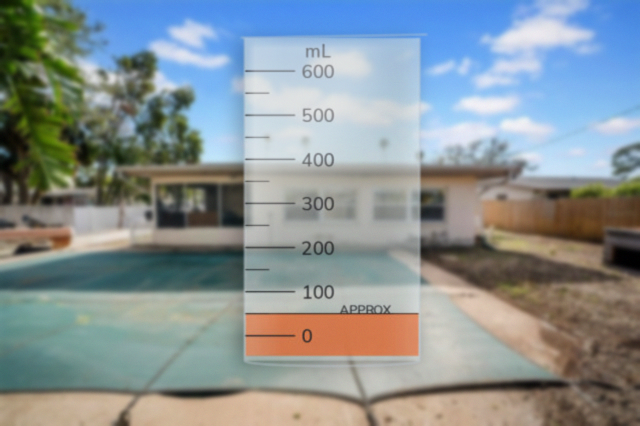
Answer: 50 mL
